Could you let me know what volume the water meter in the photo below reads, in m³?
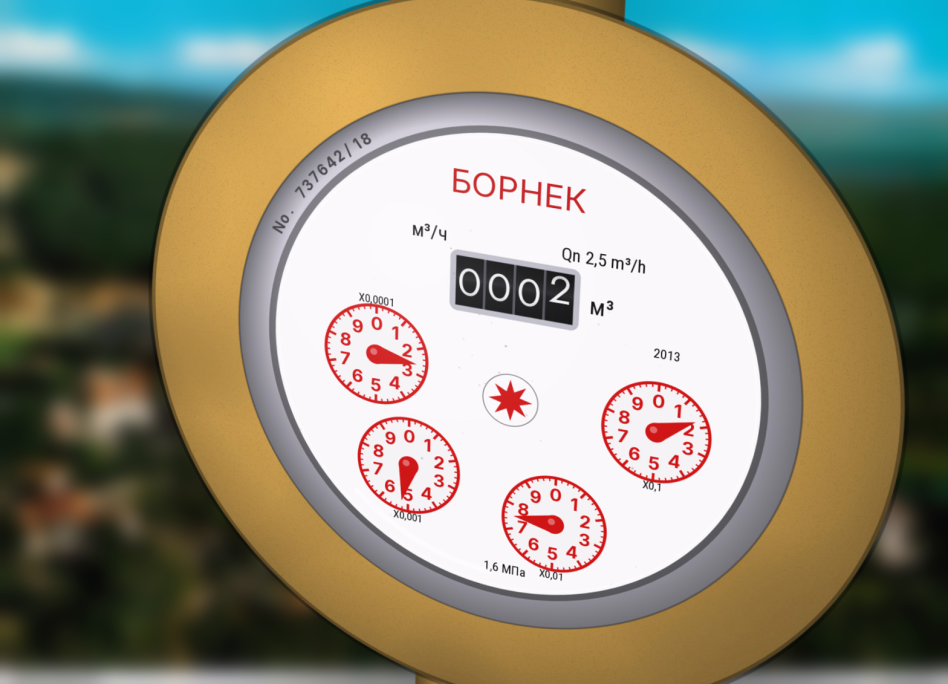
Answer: 2.1752 m³
